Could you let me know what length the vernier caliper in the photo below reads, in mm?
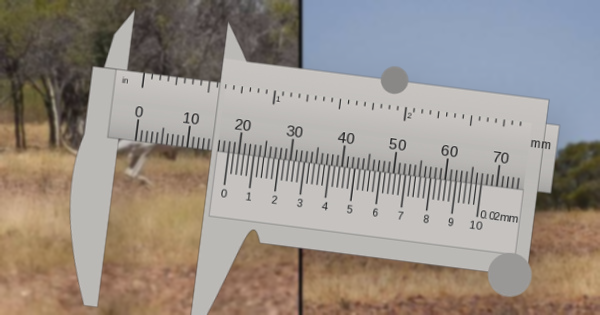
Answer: 18.0 mm
